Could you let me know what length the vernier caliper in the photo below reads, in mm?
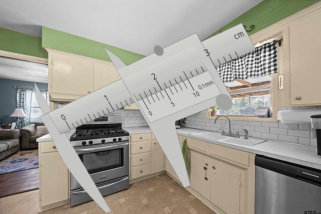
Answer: 16.0 mm
